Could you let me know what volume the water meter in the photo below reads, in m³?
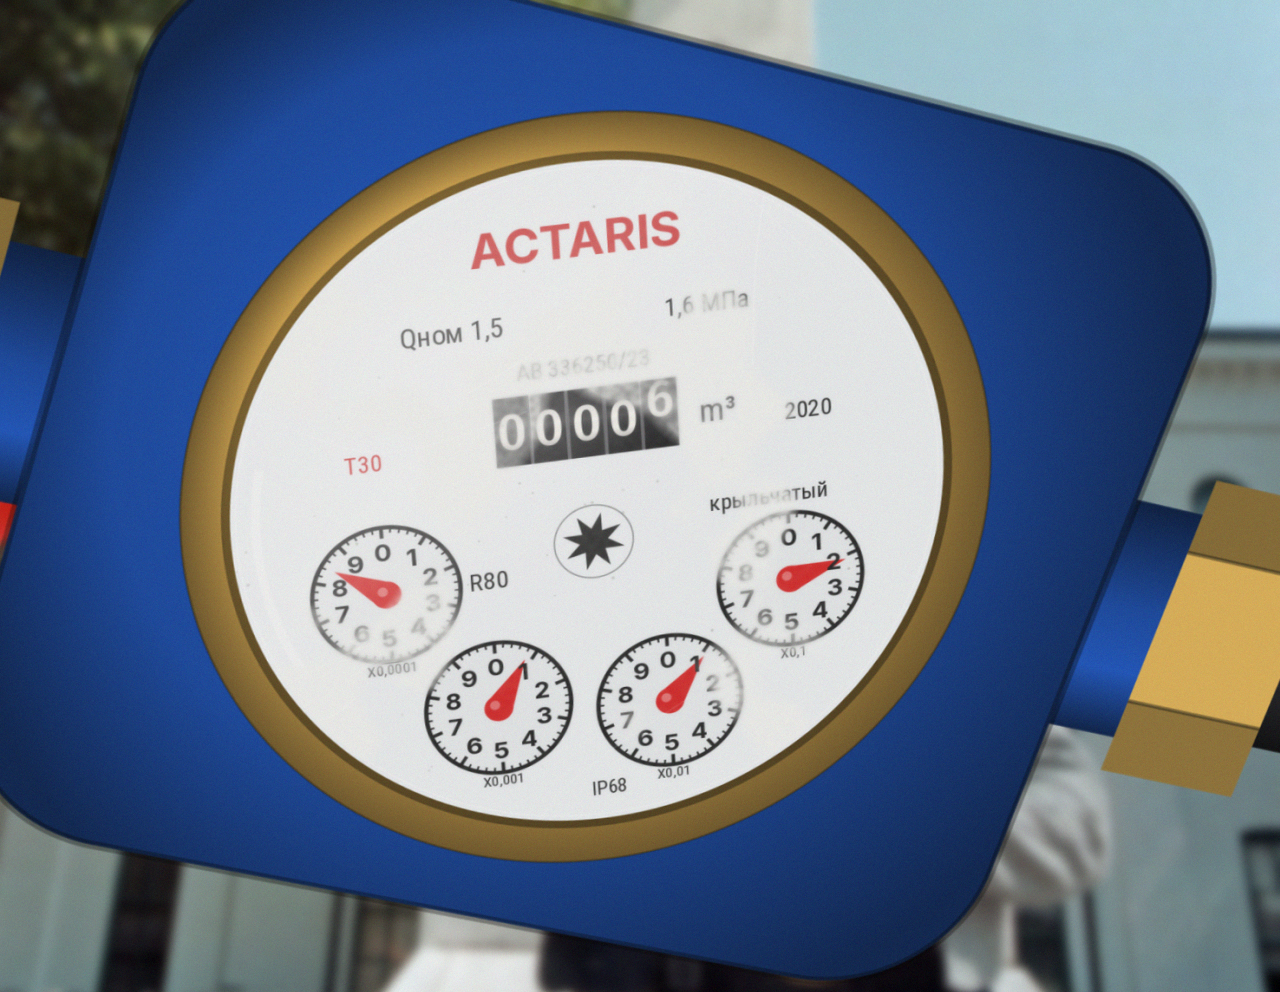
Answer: 6.2108 m³
